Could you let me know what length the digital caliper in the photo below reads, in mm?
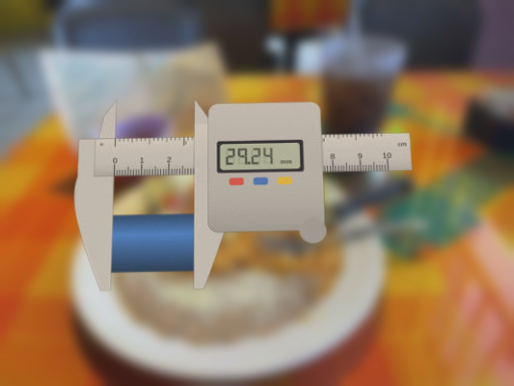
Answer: 29.24 mm
